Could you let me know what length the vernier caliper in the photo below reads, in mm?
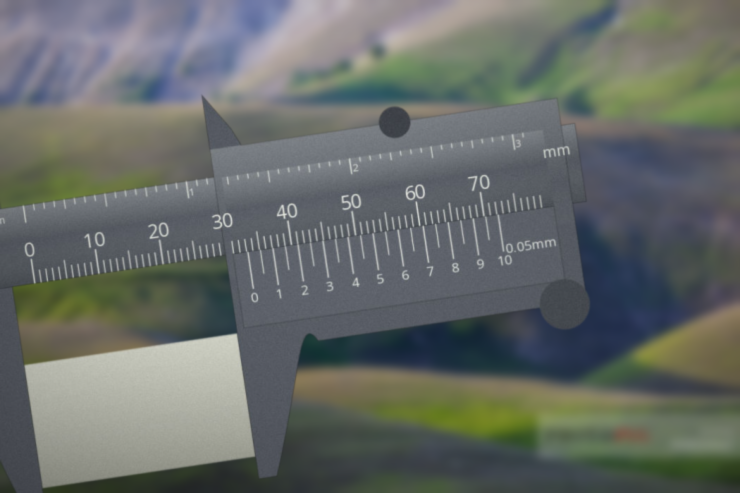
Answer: 33.2 mm
